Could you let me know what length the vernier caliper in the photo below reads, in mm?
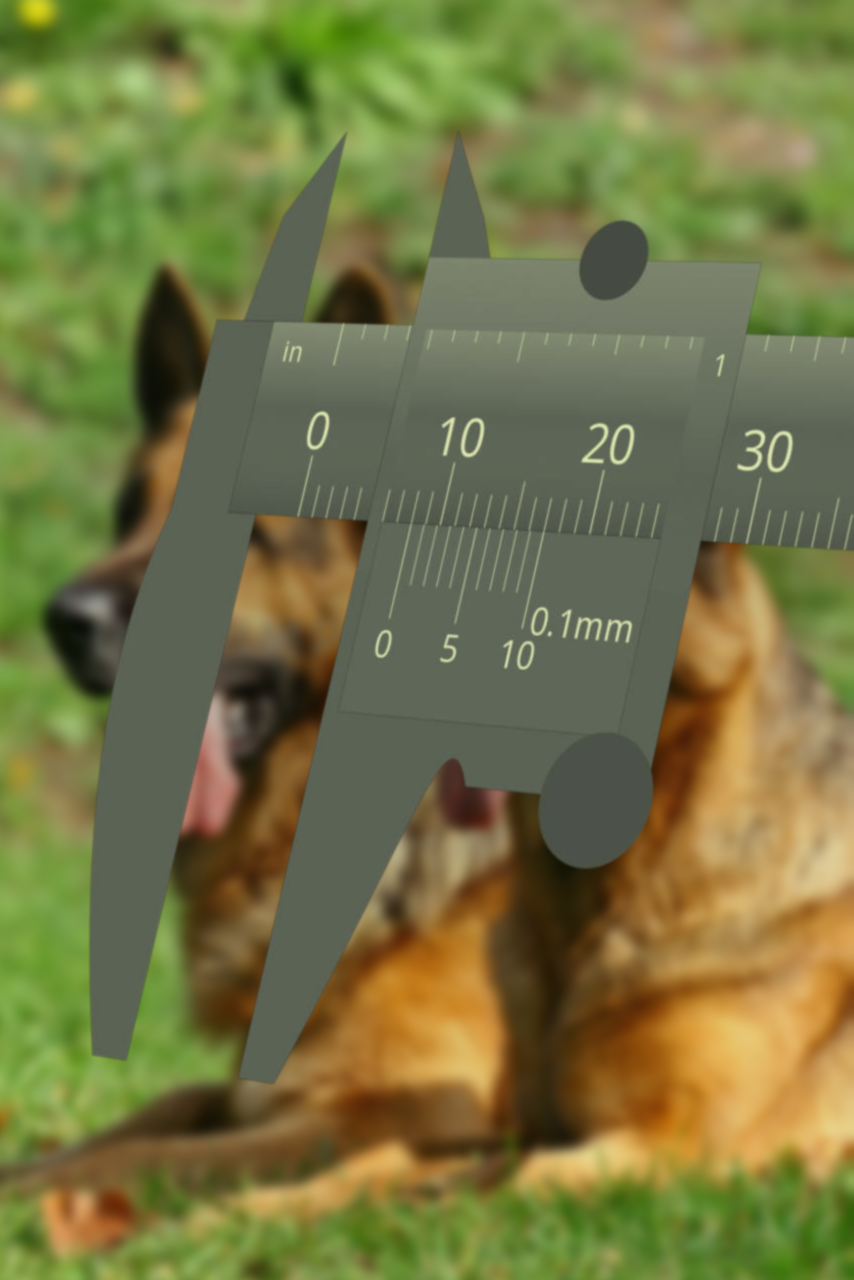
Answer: 8.0 mm
